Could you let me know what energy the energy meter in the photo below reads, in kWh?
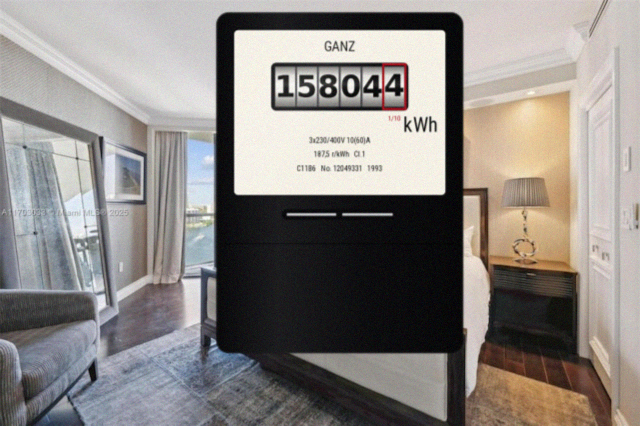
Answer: 15804.4 kWh
